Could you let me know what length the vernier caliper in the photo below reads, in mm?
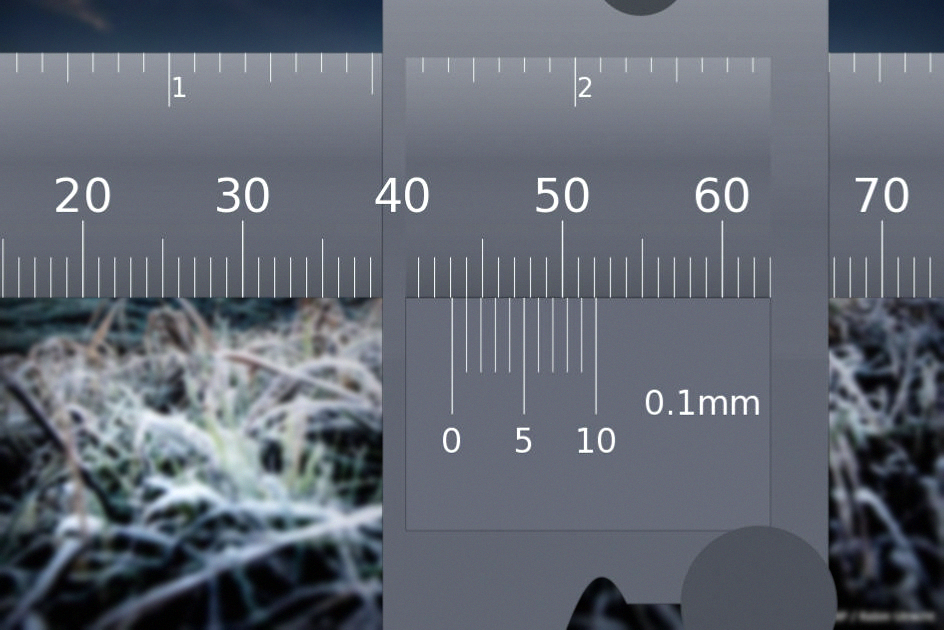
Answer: 43.1 mm
